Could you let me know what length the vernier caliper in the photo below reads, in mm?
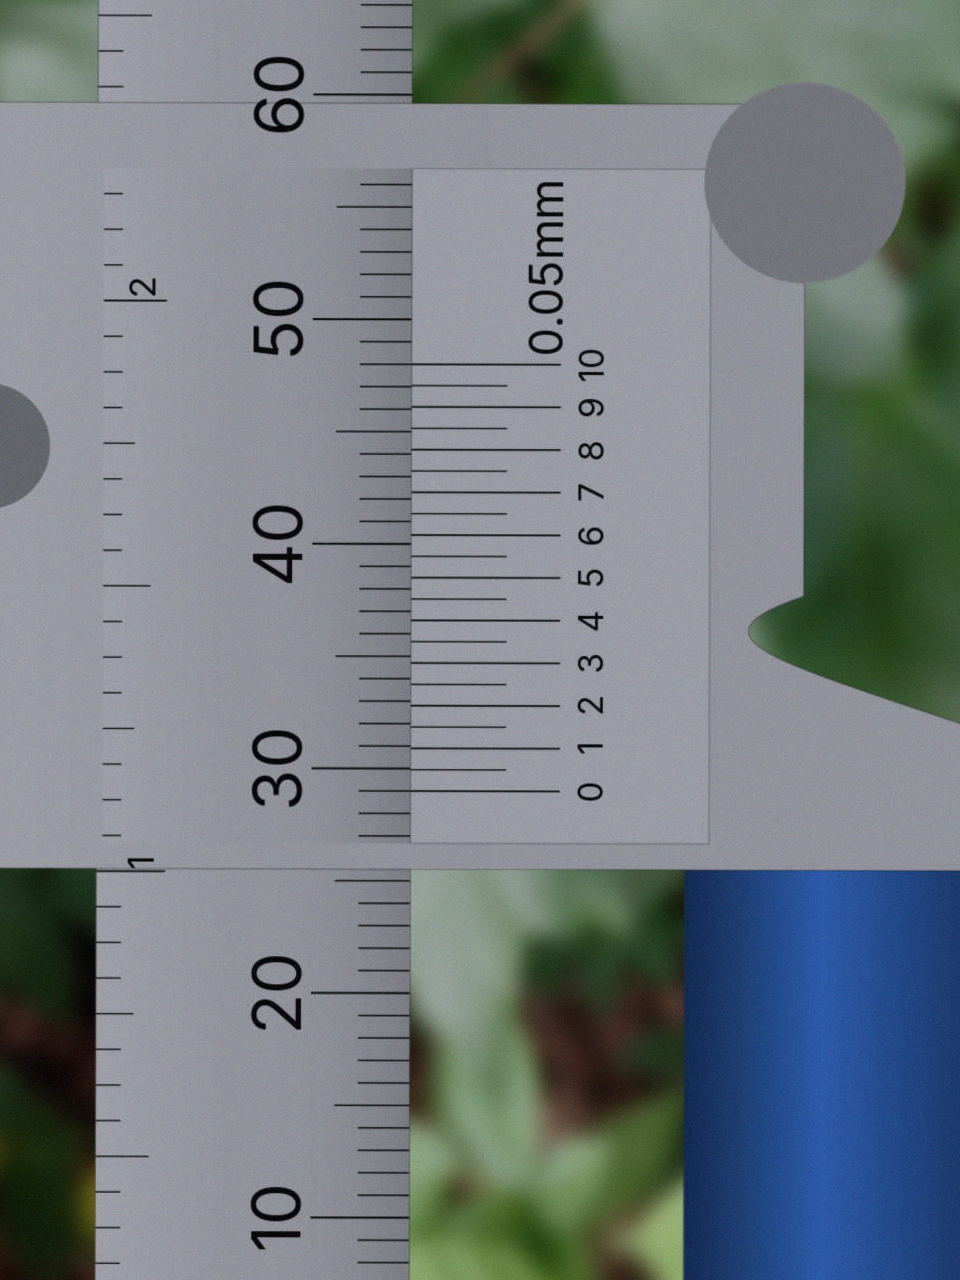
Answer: 29.0 mm
